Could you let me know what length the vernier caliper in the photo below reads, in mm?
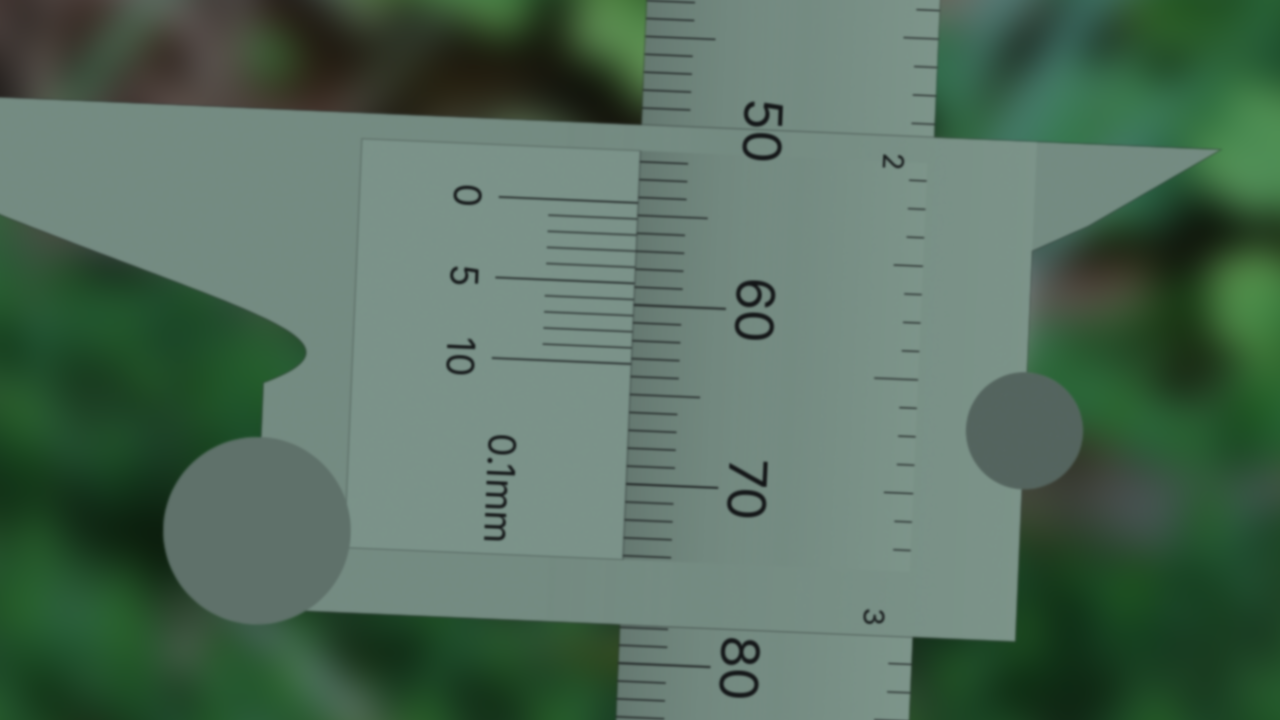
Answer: 54.3 mm
